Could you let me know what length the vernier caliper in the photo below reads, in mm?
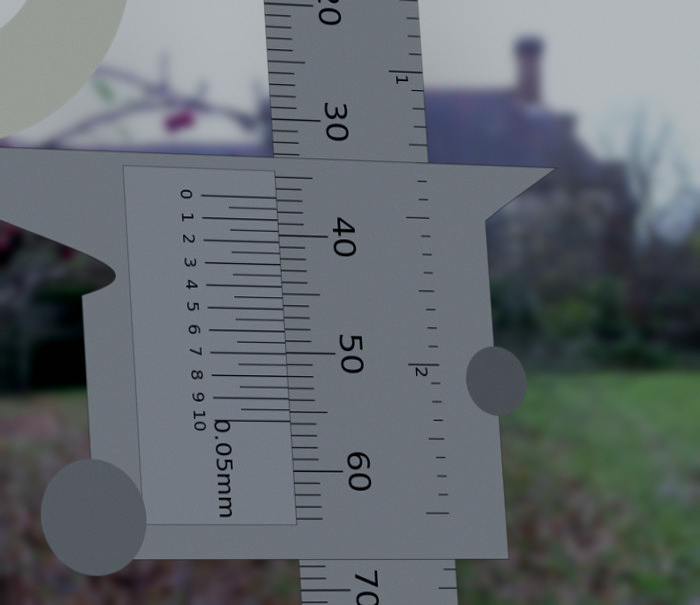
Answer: 36.8 mm
